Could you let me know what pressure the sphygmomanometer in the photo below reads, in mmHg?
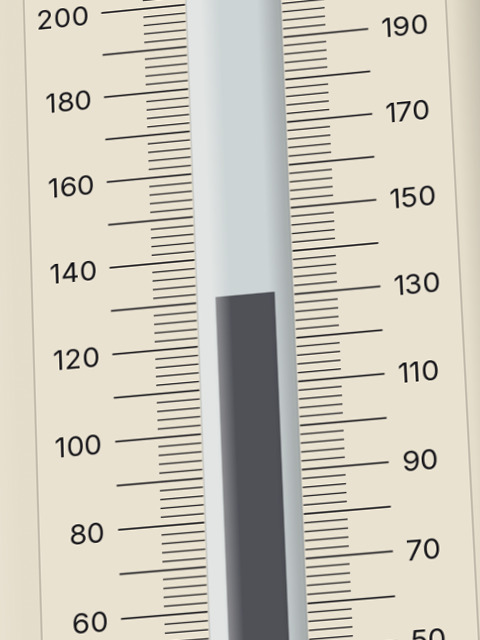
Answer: 131 mmHg
